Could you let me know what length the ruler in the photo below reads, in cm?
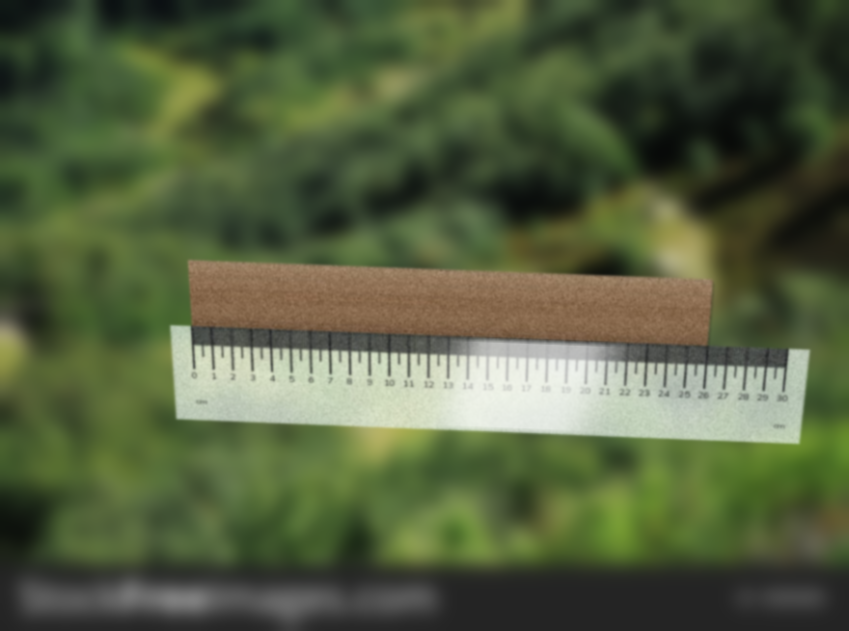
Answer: 26 cm
